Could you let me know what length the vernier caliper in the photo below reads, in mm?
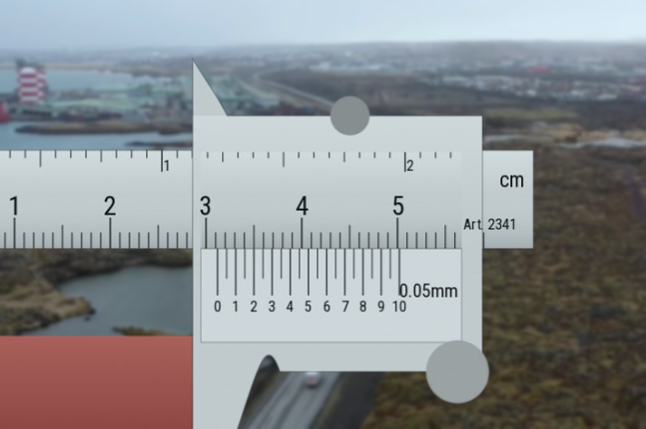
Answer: 31.2 mm
